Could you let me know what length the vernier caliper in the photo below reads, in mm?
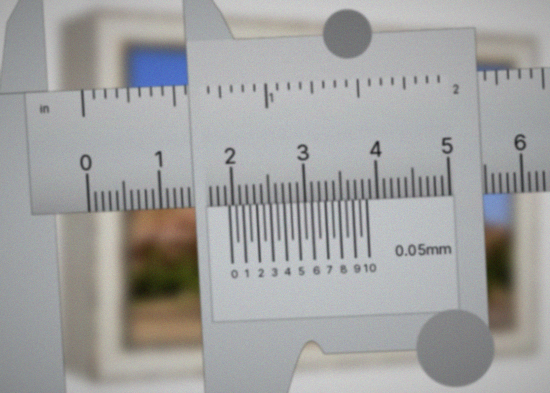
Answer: 19.5 mm
